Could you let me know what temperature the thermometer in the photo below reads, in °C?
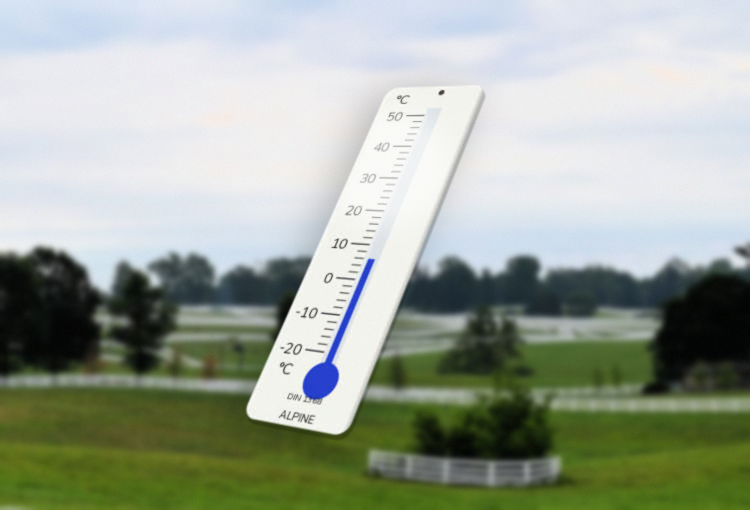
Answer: 6 °C
